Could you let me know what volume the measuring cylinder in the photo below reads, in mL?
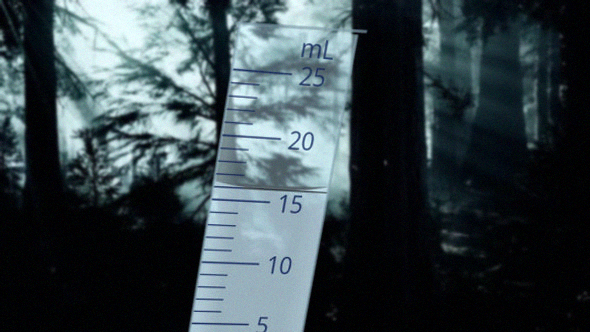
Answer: 16 mL
